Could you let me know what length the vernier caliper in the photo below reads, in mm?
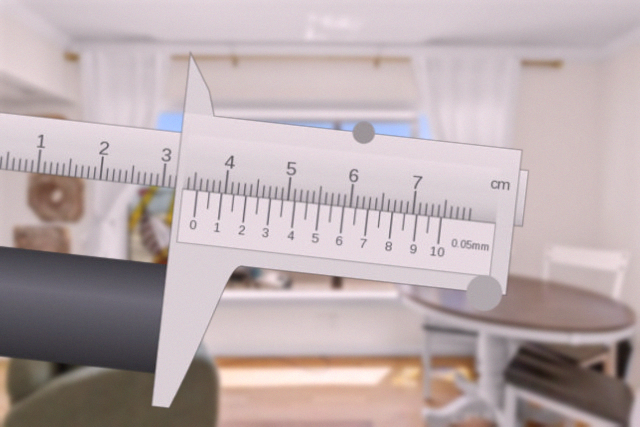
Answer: 35.5 mm
